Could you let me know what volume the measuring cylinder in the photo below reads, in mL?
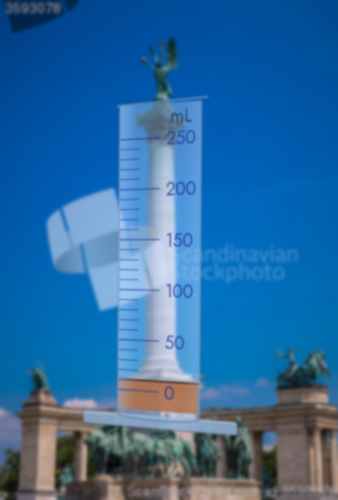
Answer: 10 mL
